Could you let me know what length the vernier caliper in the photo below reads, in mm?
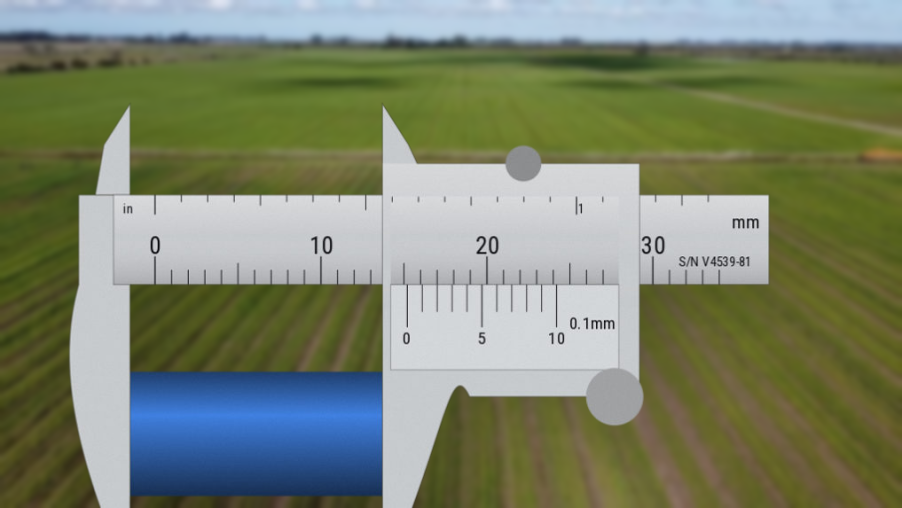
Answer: 15.2 mm
